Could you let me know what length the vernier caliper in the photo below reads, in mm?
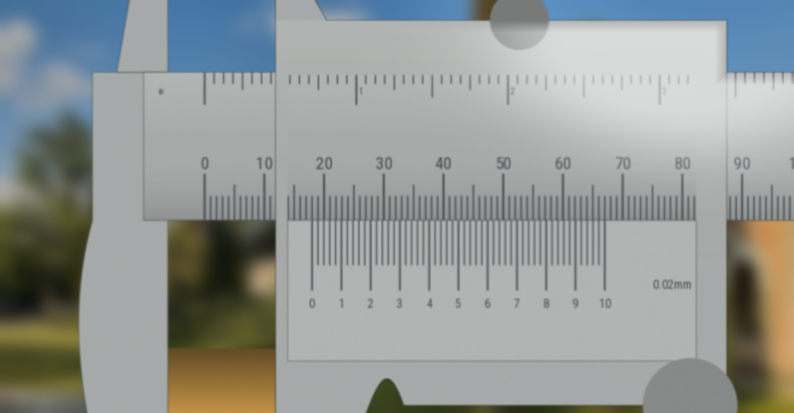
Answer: 18.0 mm
